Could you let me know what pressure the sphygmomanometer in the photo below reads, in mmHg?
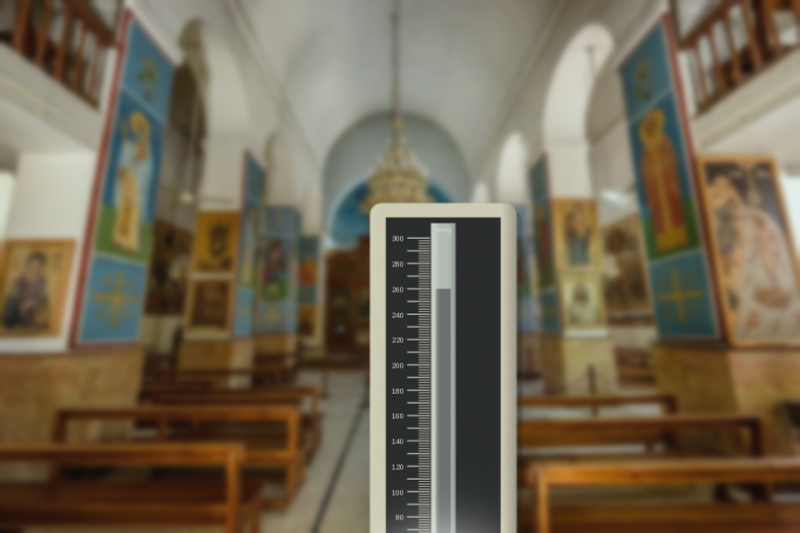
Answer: 260 mmHg
